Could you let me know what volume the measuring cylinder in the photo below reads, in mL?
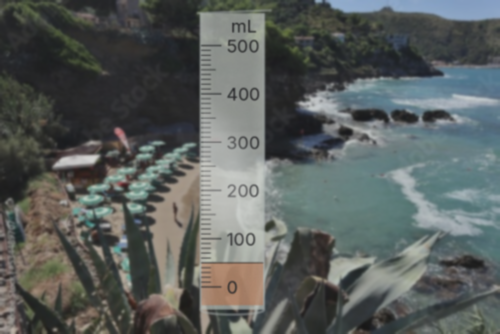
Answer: 50 mL
